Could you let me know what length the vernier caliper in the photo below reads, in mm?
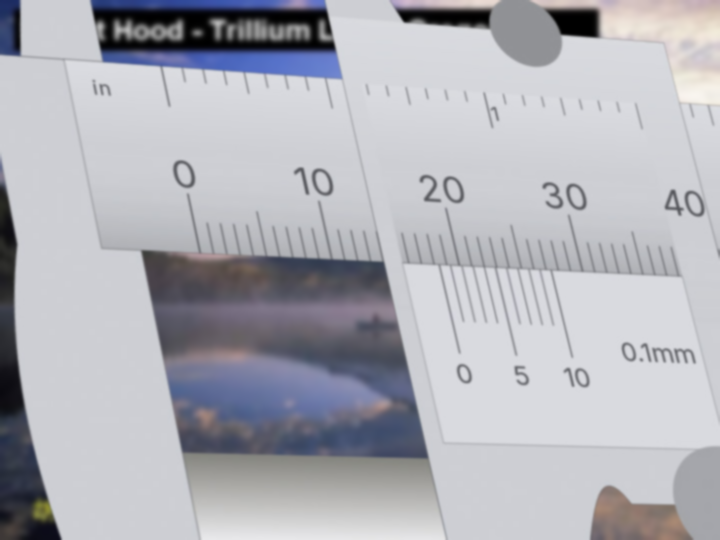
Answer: 18.4 mm
